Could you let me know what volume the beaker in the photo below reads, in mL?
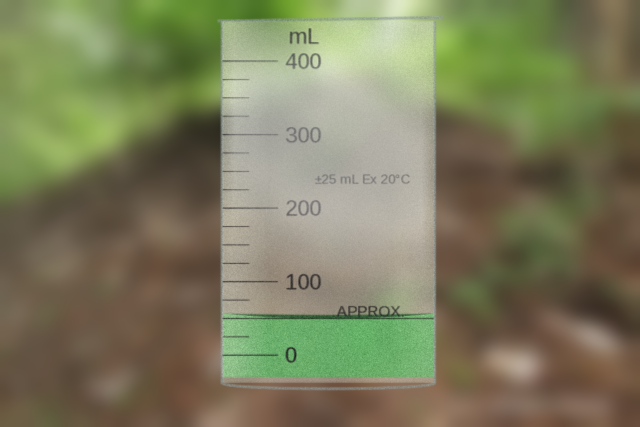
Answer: 50 mL
